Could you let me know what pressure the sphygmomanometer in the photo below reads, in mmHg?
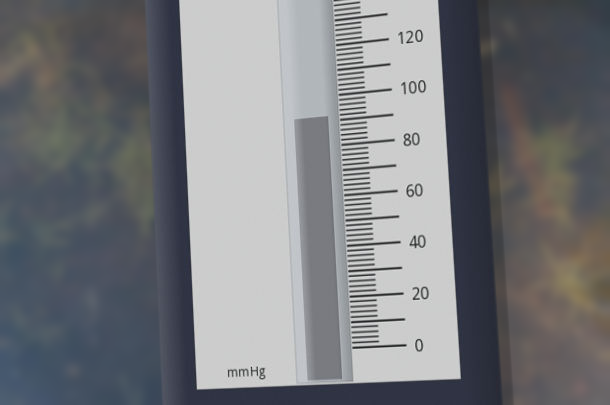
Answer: 92 mmHg
